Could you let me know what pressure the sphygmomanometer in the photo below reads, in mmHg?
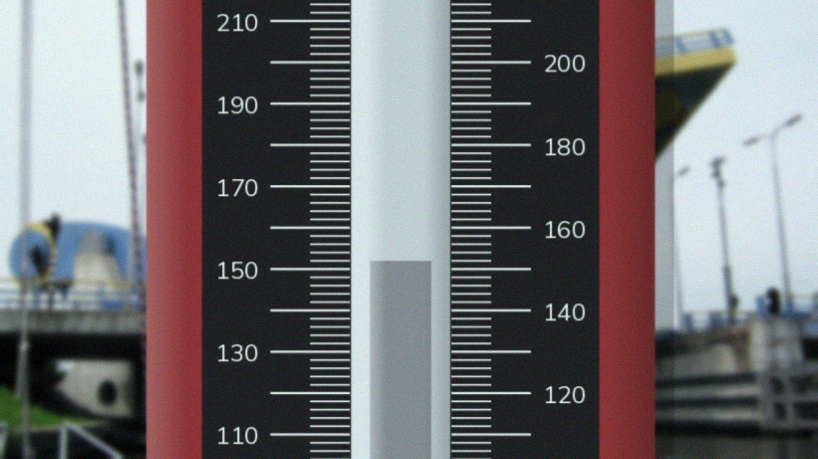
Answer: 152 mmHg
